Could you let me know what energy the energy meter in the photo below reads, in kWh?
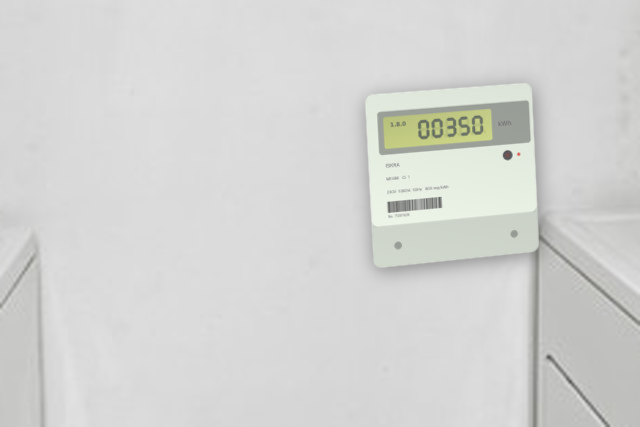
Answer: 350 kWh
